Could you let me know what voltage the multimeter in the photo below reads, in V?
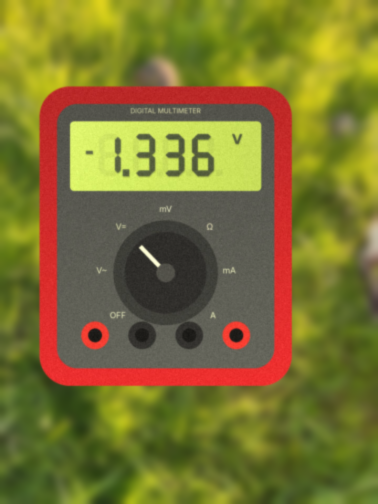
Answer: -1.336 V
